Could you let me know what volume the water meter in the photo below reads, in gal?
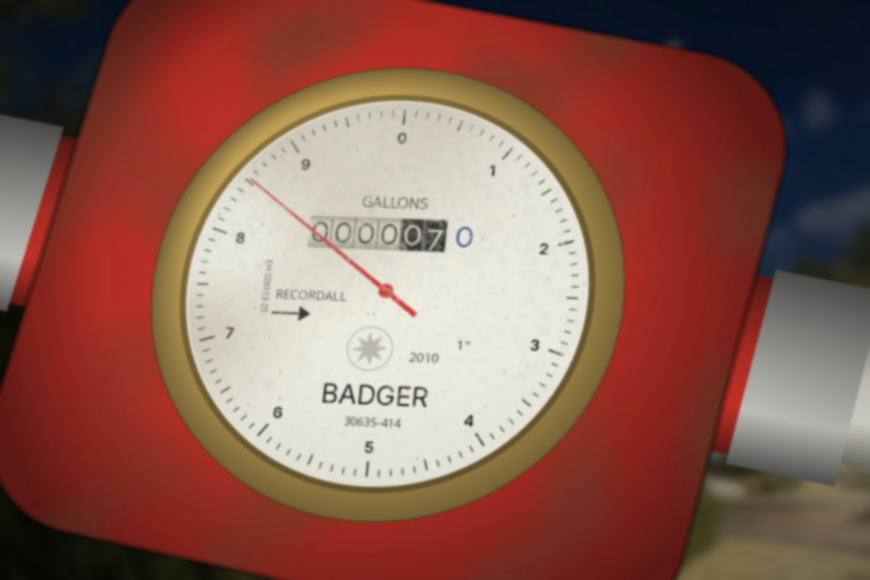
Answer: 68.5 gal
